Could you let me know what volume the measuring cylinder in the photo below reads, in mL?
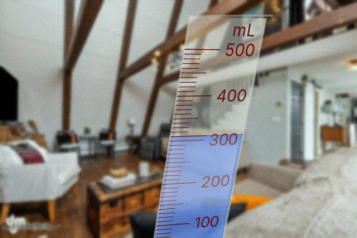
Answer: 310 mL
